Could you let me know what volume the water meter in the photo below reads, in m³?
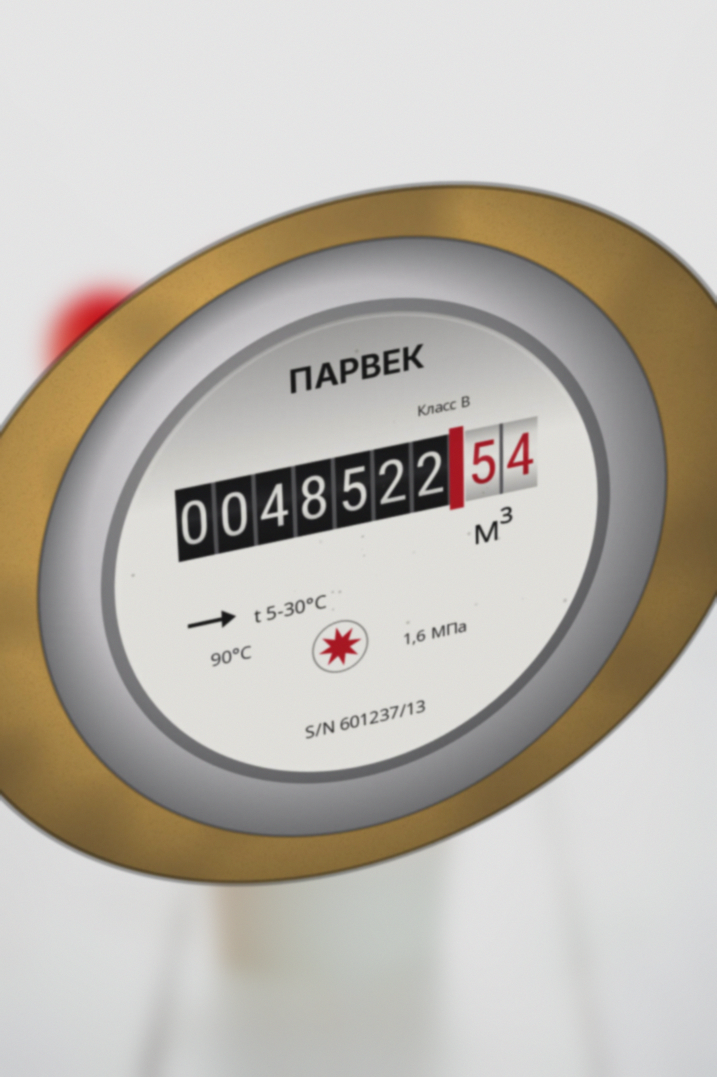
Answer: 48522.54 m³
